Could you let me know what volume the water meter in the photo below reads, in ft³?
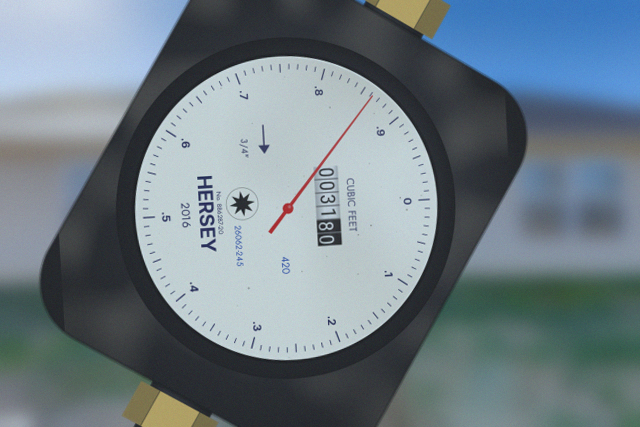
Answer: 3179.86 ft³
